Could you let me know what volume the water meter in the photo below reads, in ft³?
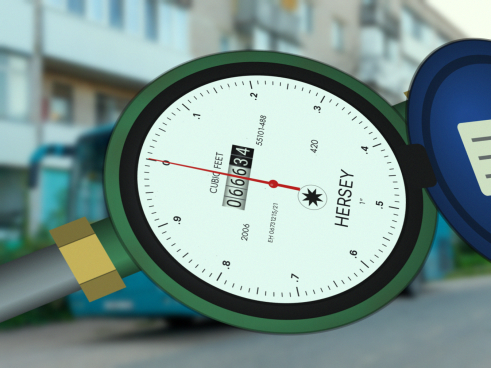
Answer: 66634.00 ft³
